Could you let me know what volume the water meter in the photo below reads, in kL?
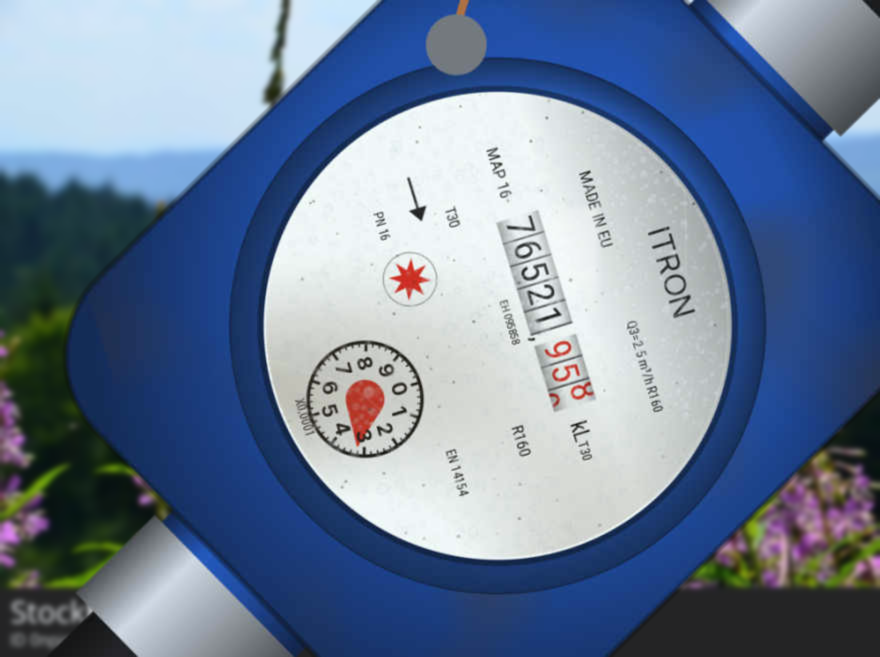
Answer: 76521.9583 kL
